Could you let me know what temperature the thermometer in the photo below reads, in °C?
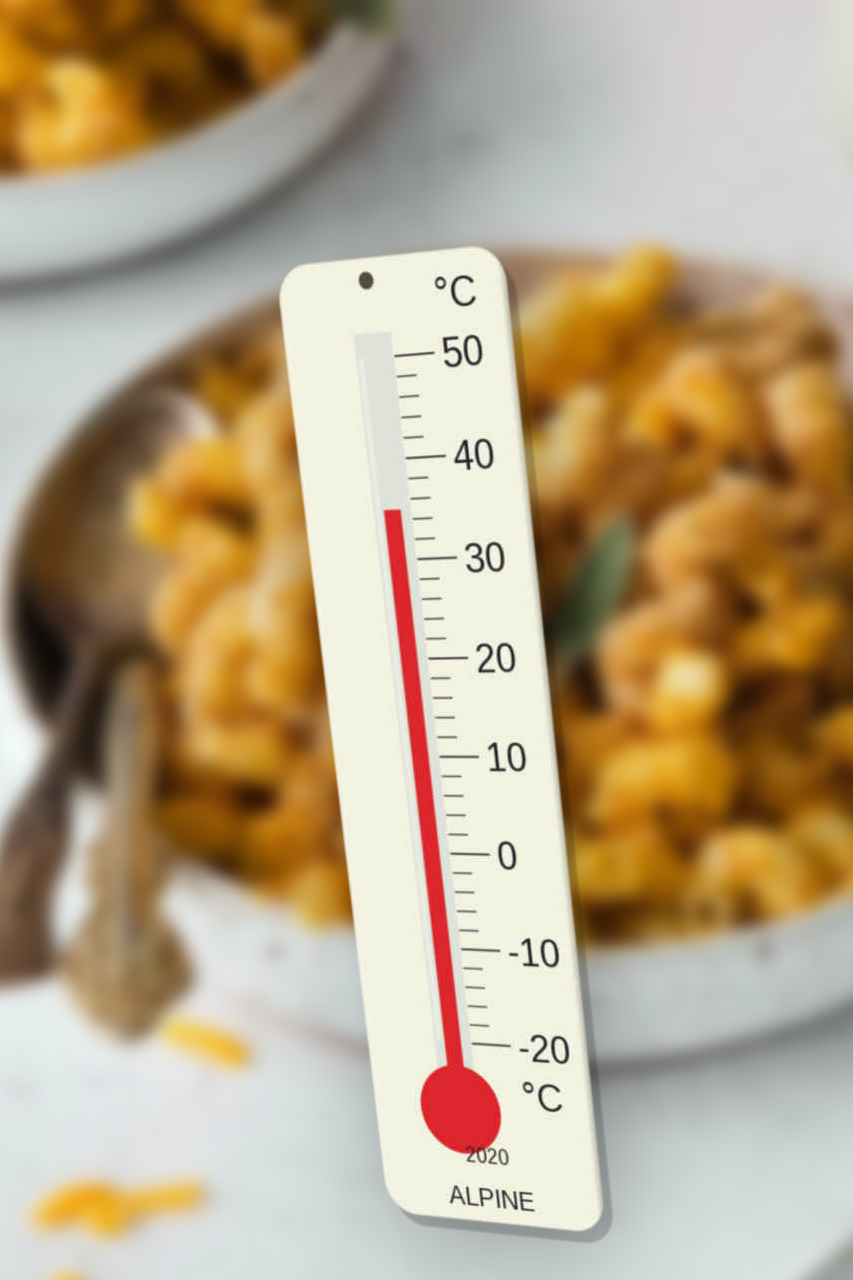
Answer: 35 °C
